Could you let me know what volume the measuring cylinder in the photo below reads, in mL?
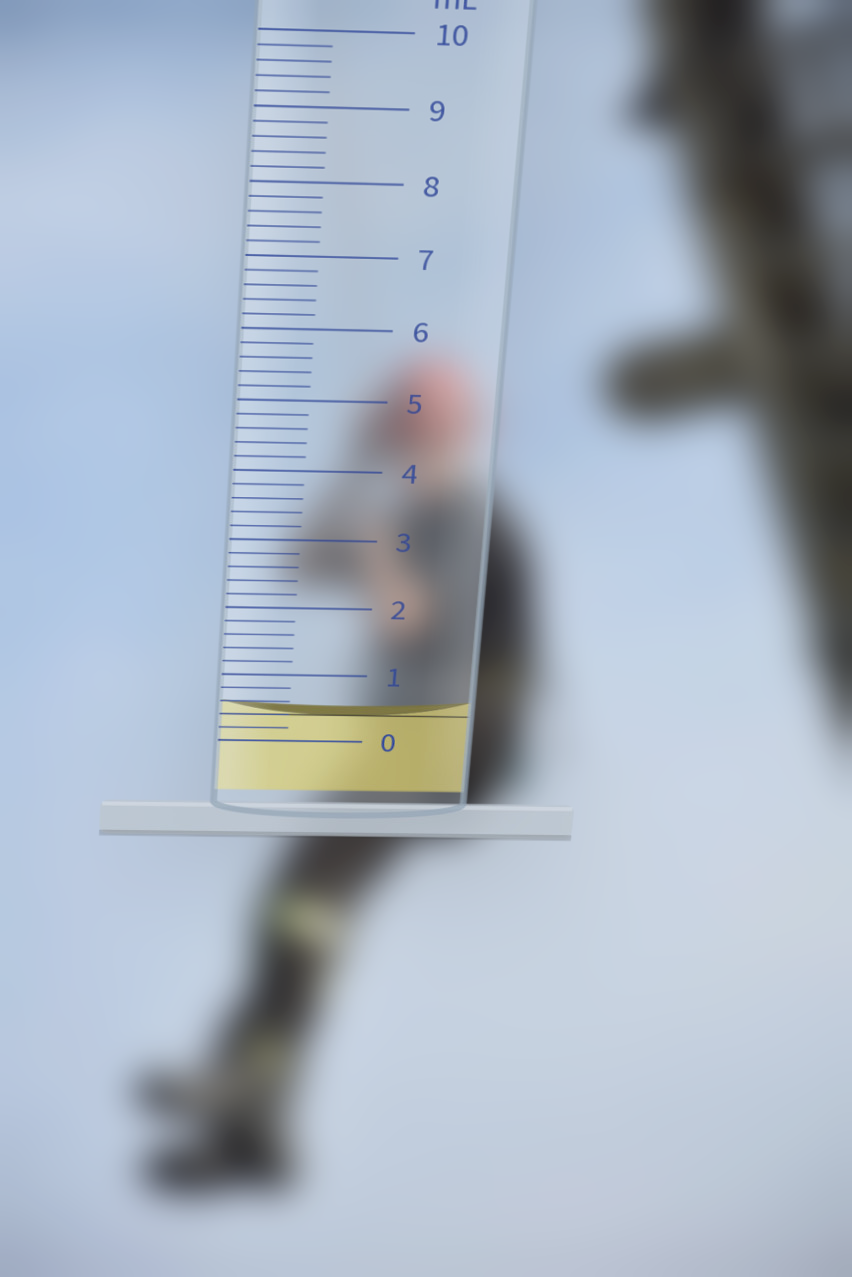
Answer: 0.4 mL
